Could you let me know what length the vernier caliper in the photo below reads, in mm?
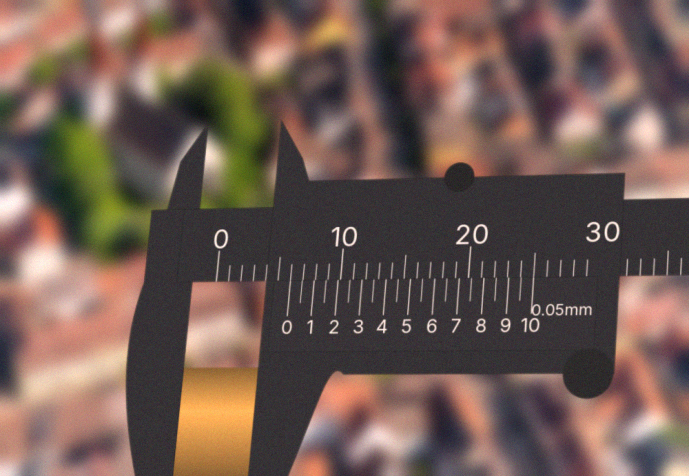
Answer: 6.0 mm
